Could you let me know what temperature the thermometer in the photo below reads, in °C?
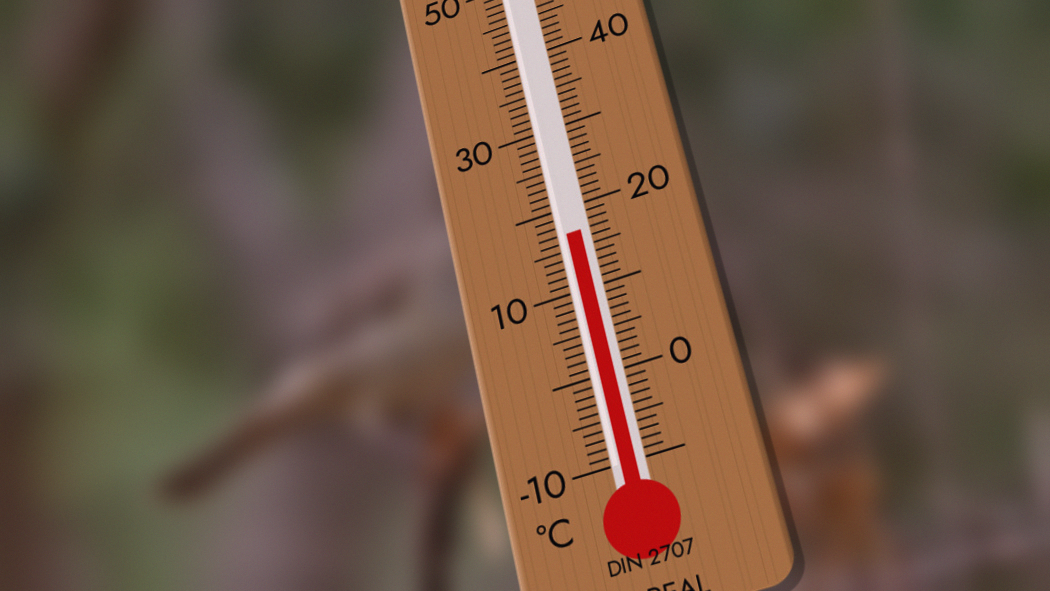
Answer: 17 °C
